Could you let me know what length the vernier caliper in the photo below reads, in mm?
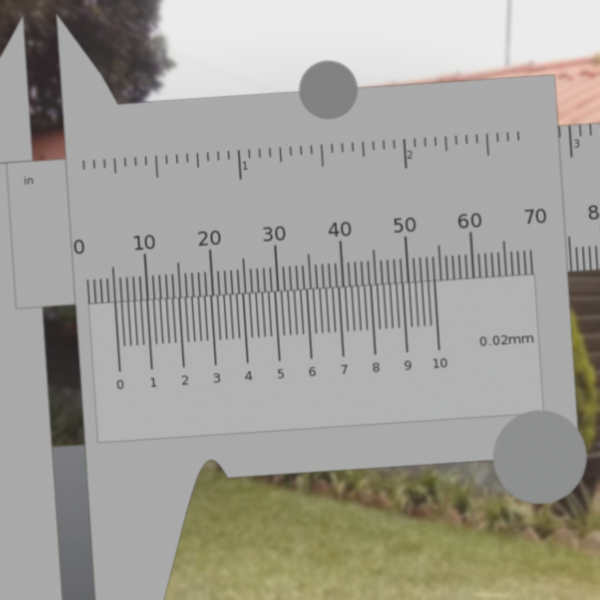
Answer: 5.0 mm
